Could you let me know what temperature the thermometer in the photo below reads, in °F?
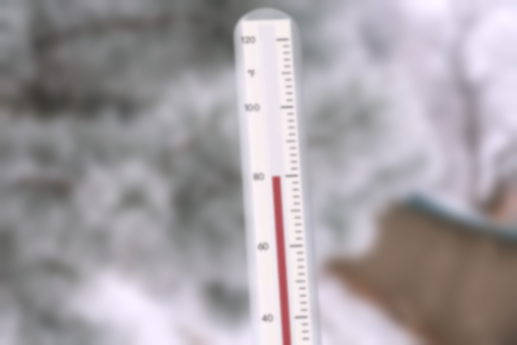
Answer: 80 °F
